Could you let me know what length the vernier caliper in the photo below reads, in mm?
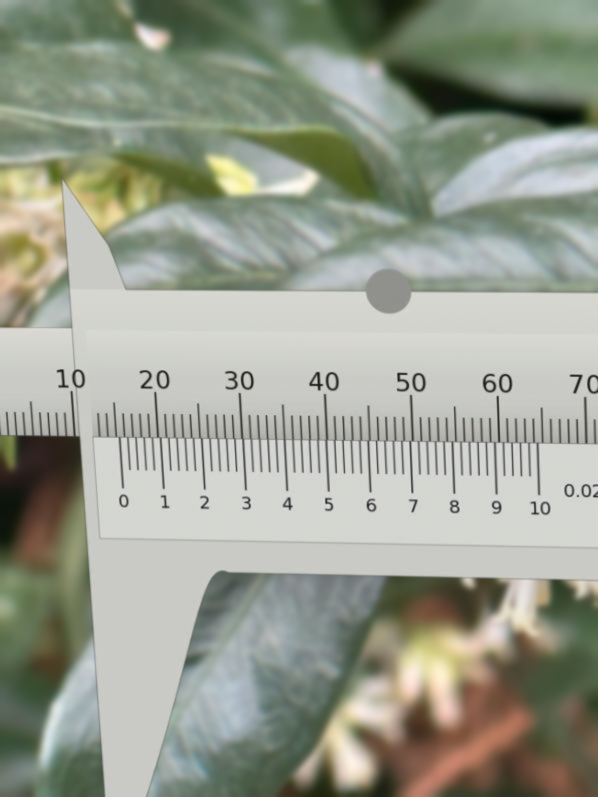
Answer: 15.4 mm
